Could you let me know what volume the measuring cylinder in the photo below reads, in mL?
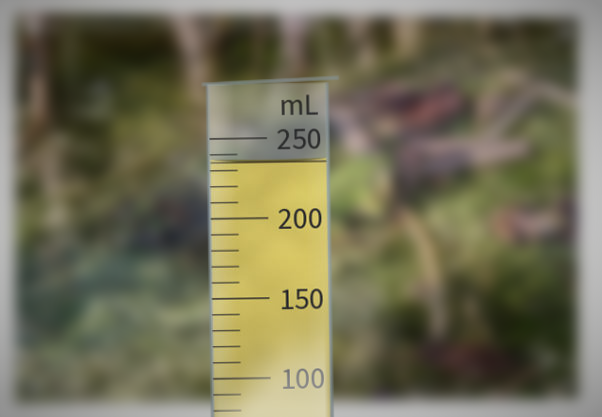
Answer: 235 mL
